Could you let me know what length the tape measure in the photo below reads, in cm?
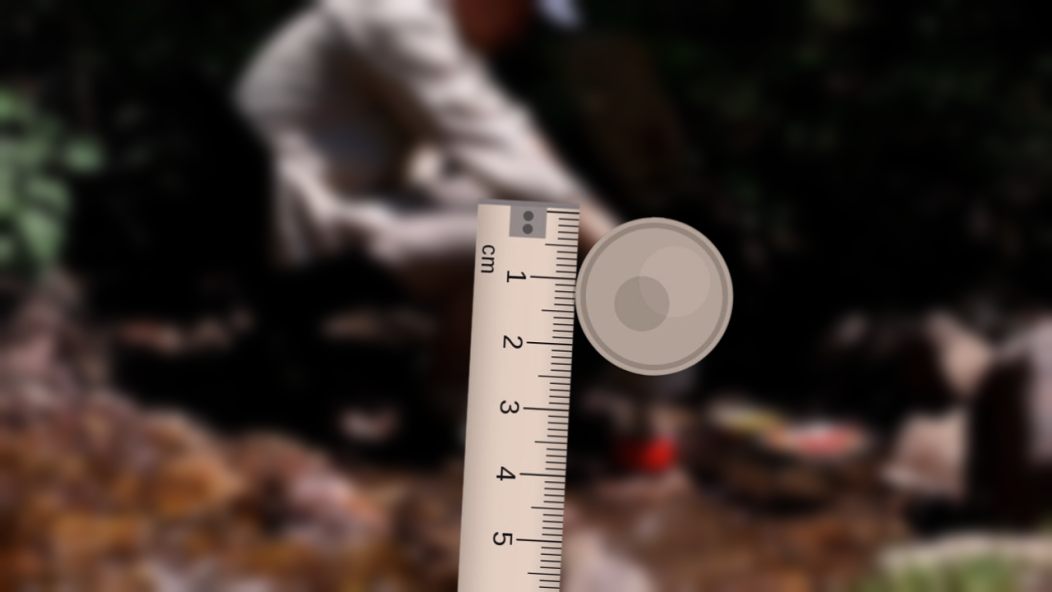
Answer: 2.4 cm
